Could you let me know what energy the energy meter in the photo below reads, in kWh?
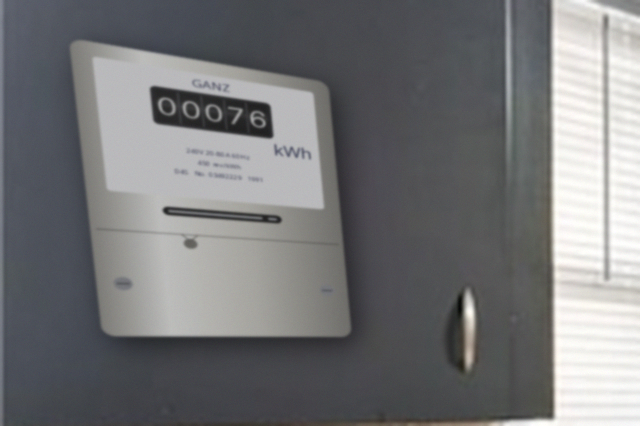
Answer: 76 kWh
